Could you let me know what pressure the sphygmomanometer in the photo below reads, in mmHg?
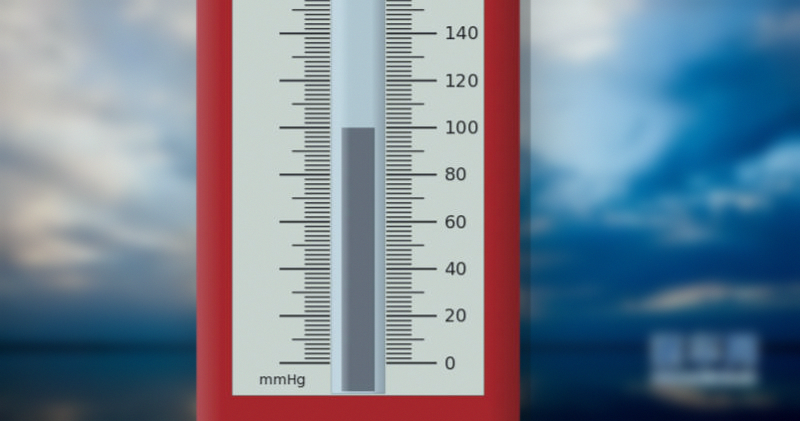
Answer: 100 mmHg
